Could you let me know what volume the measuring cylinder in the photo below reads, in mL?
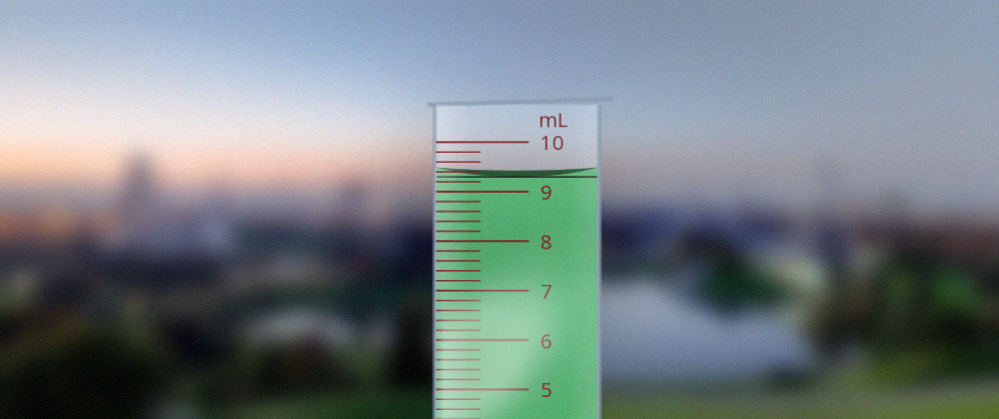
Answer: 9.3 mL
